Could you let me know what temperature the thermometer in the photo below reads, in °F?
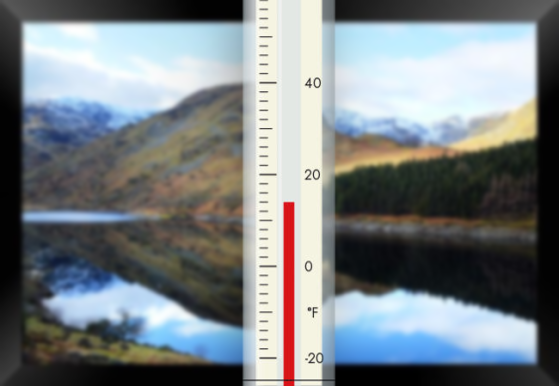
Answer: 14 °F
